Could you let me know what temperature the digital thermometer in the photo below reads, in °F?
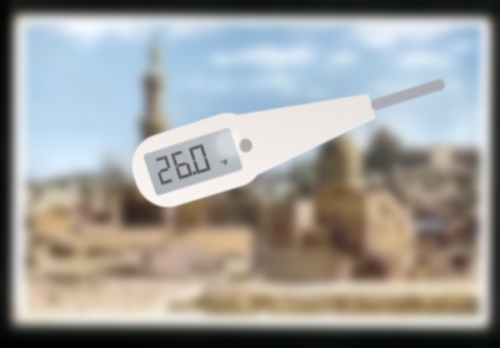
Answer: 26.0 °F
